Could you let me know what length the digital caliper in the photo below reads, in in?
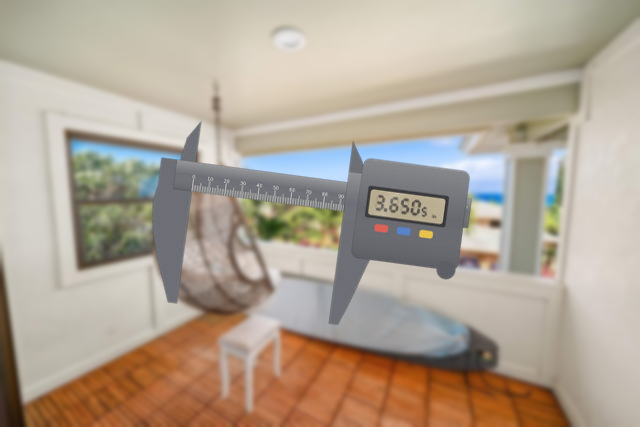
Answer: 3.6505 in
